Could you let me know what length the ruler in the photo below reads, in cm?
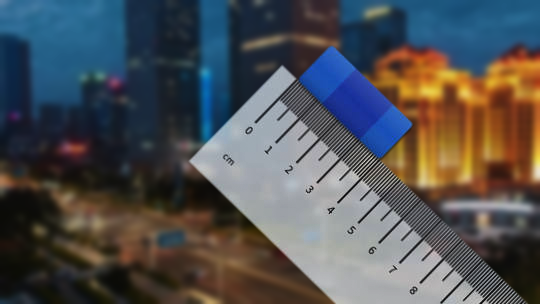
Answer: 4 cm
